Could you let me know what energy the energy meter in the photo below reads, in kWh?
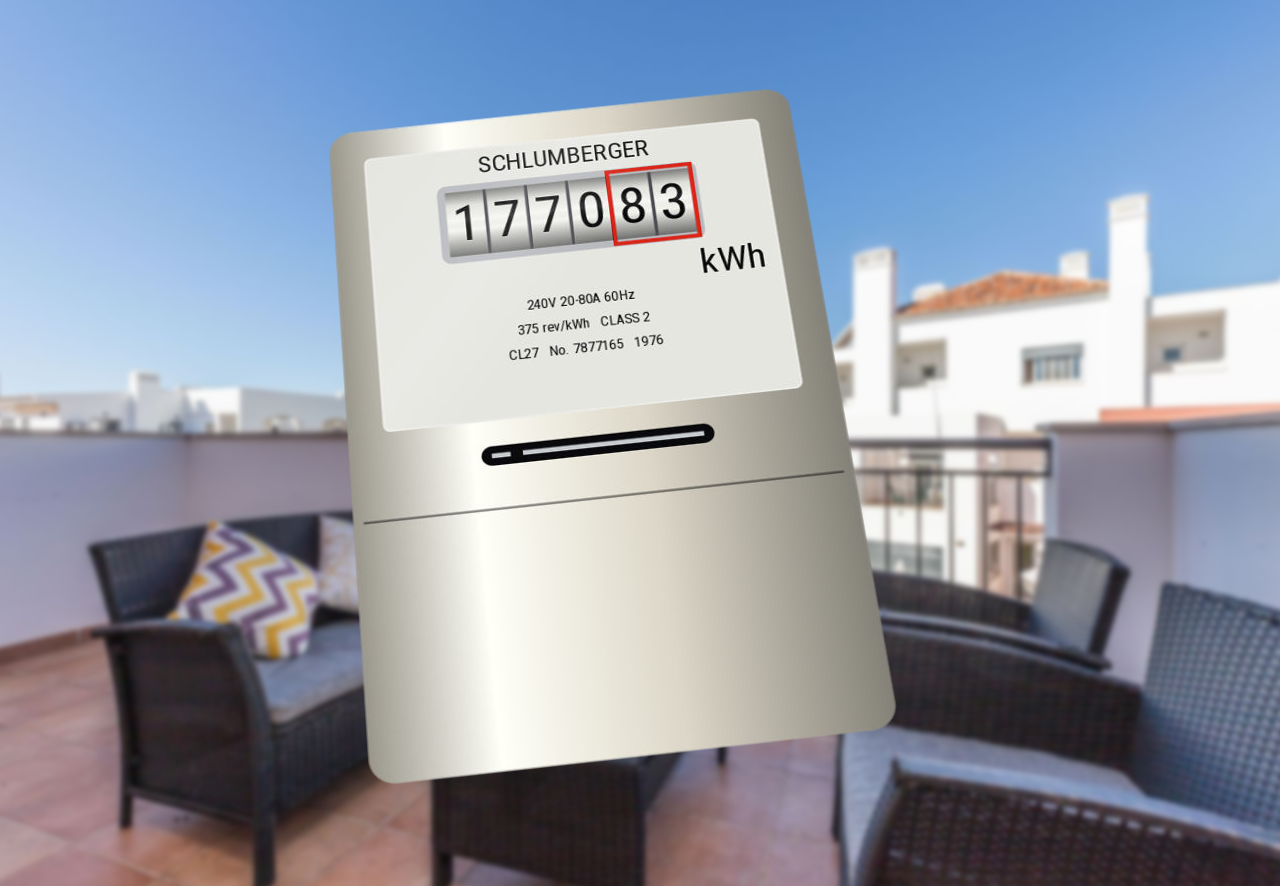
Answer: 1770.83 kWh
